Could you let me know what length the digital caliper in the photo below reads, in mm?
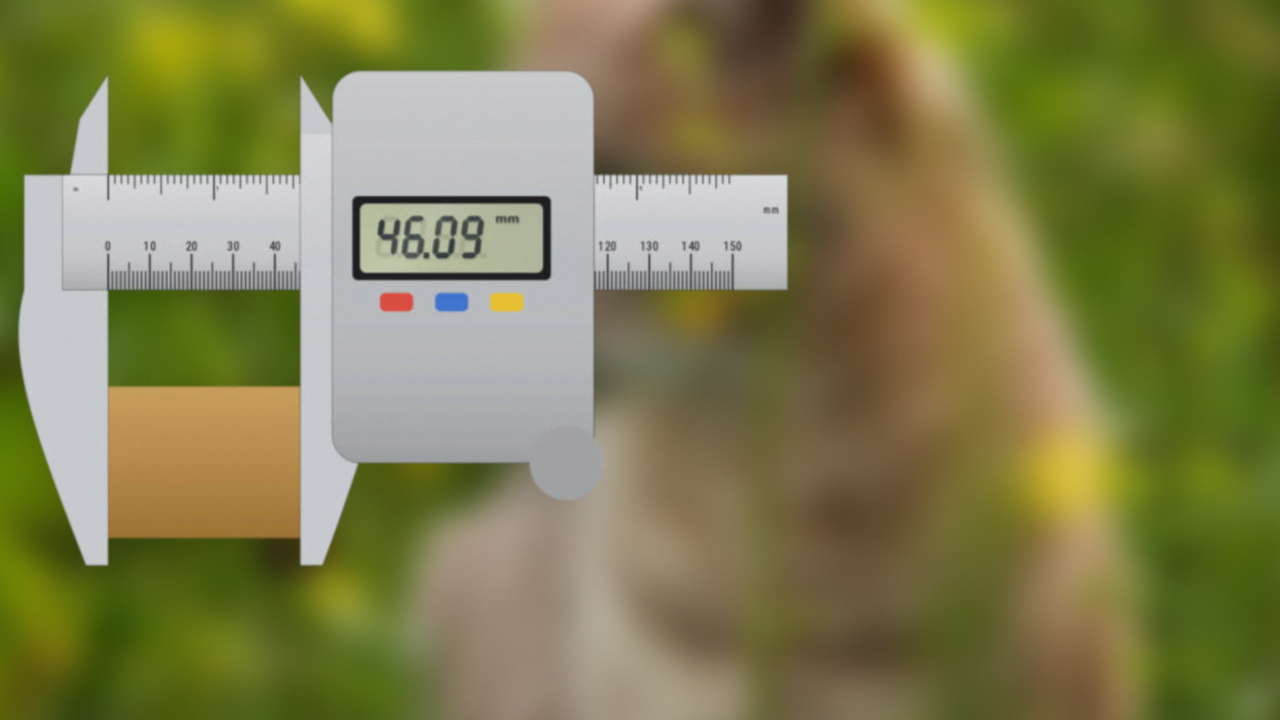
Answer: 46.09 mm
